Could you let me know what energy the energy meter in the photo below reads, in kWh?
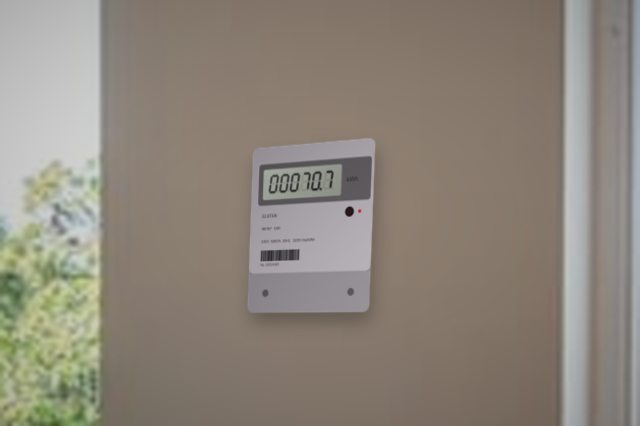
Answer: 70.7 kWh
